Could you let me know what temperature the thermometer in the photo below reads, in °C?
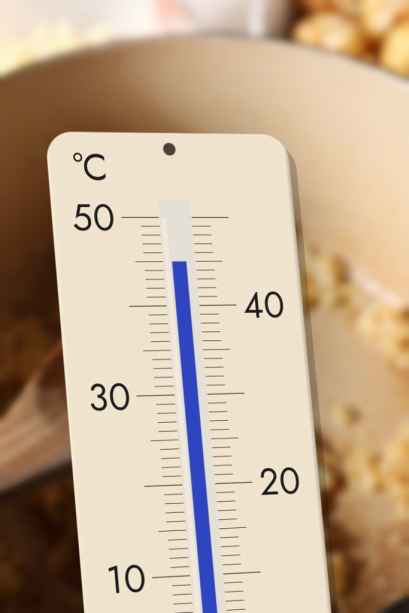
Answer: 45 °C
